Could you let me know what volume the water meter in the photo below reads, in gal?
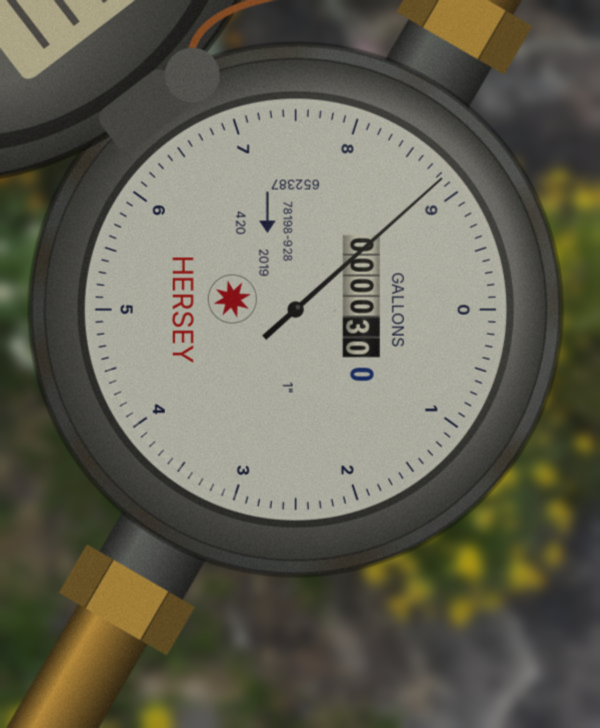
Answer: 298.8 gal
